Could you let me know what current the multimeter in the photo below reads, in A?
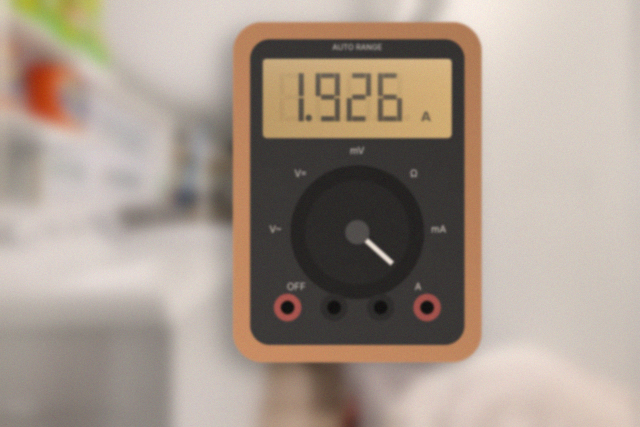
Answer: 1.926 A
